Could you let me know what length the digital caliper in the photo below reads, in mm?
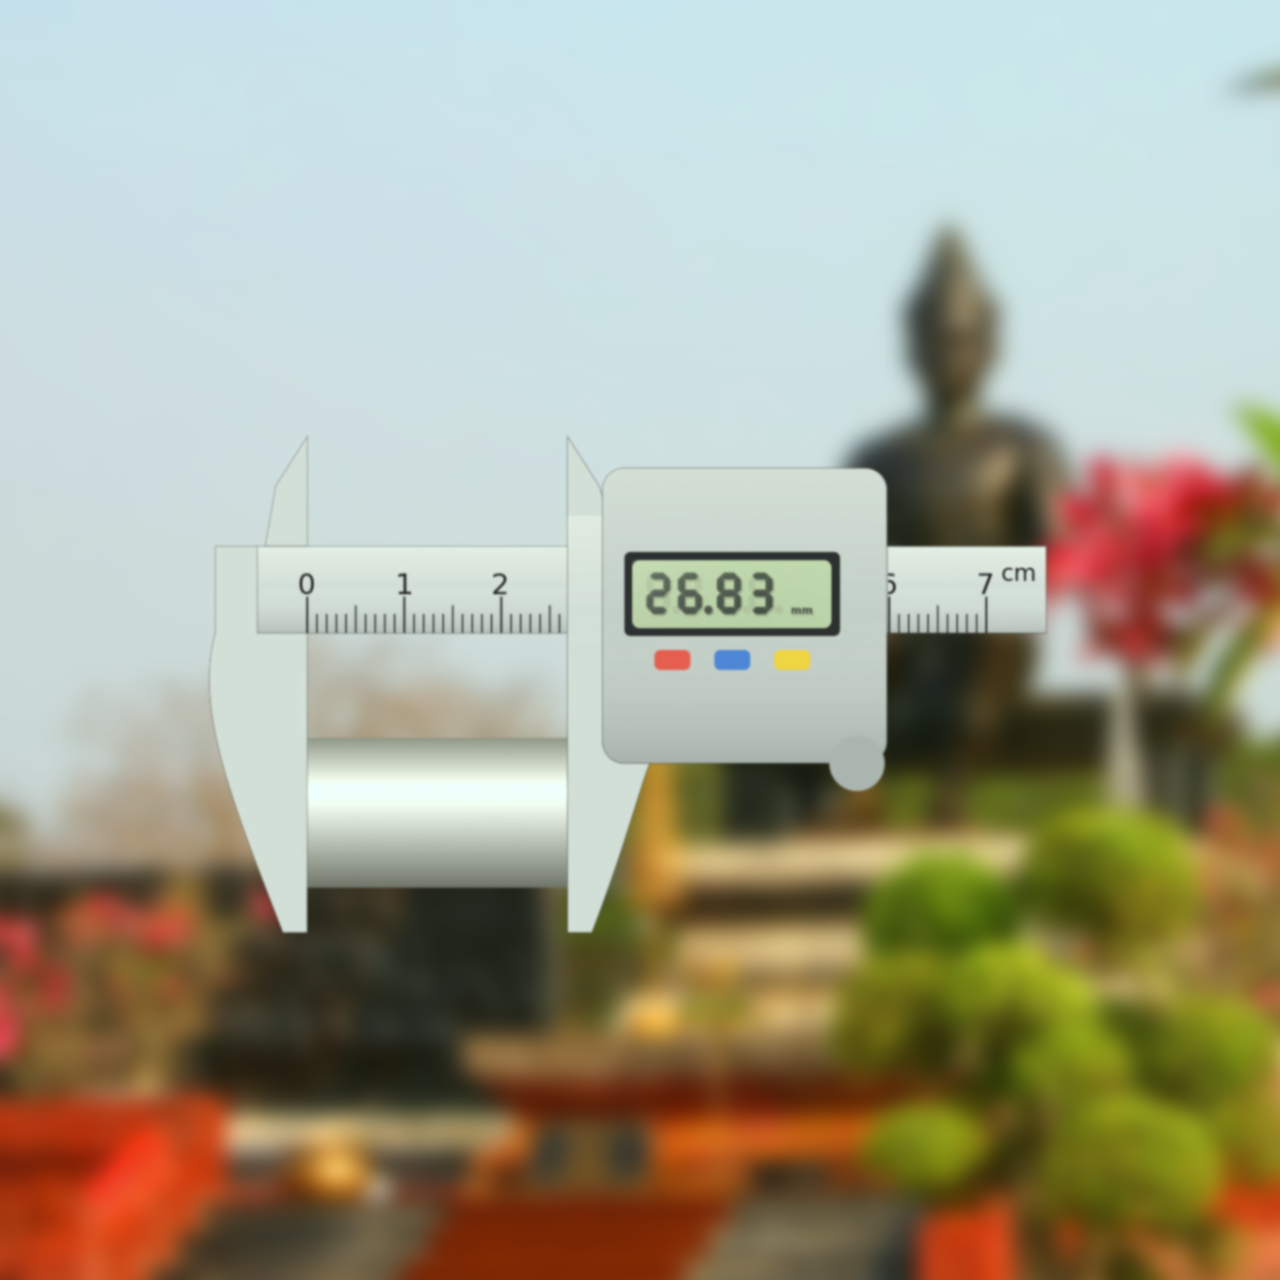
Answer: 26.83 mm
